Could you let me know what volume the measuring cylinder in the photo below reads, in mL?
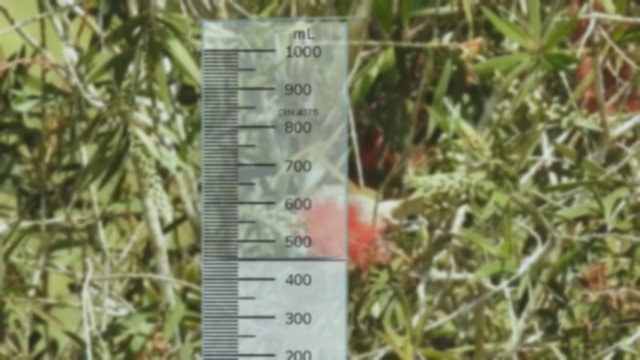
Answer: 450 mL
